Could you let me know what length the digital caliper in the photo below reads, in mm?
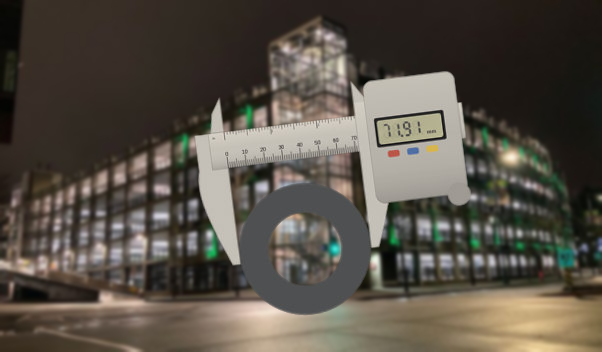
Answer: 71.91 mm
